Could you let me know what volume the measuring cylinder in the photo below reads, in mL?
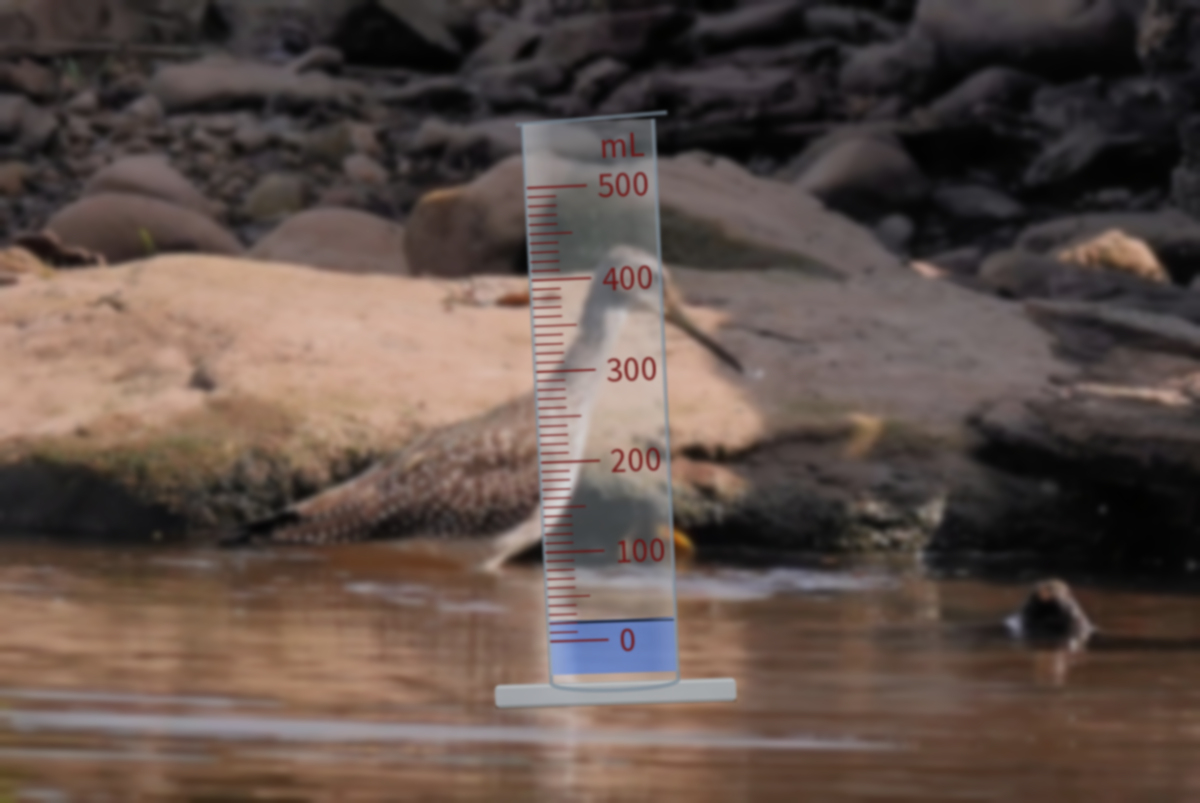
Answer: 20 mL
